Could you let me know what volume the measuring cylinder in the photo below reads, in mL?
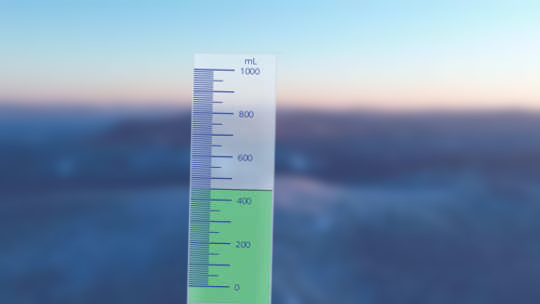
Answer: 450 mL
